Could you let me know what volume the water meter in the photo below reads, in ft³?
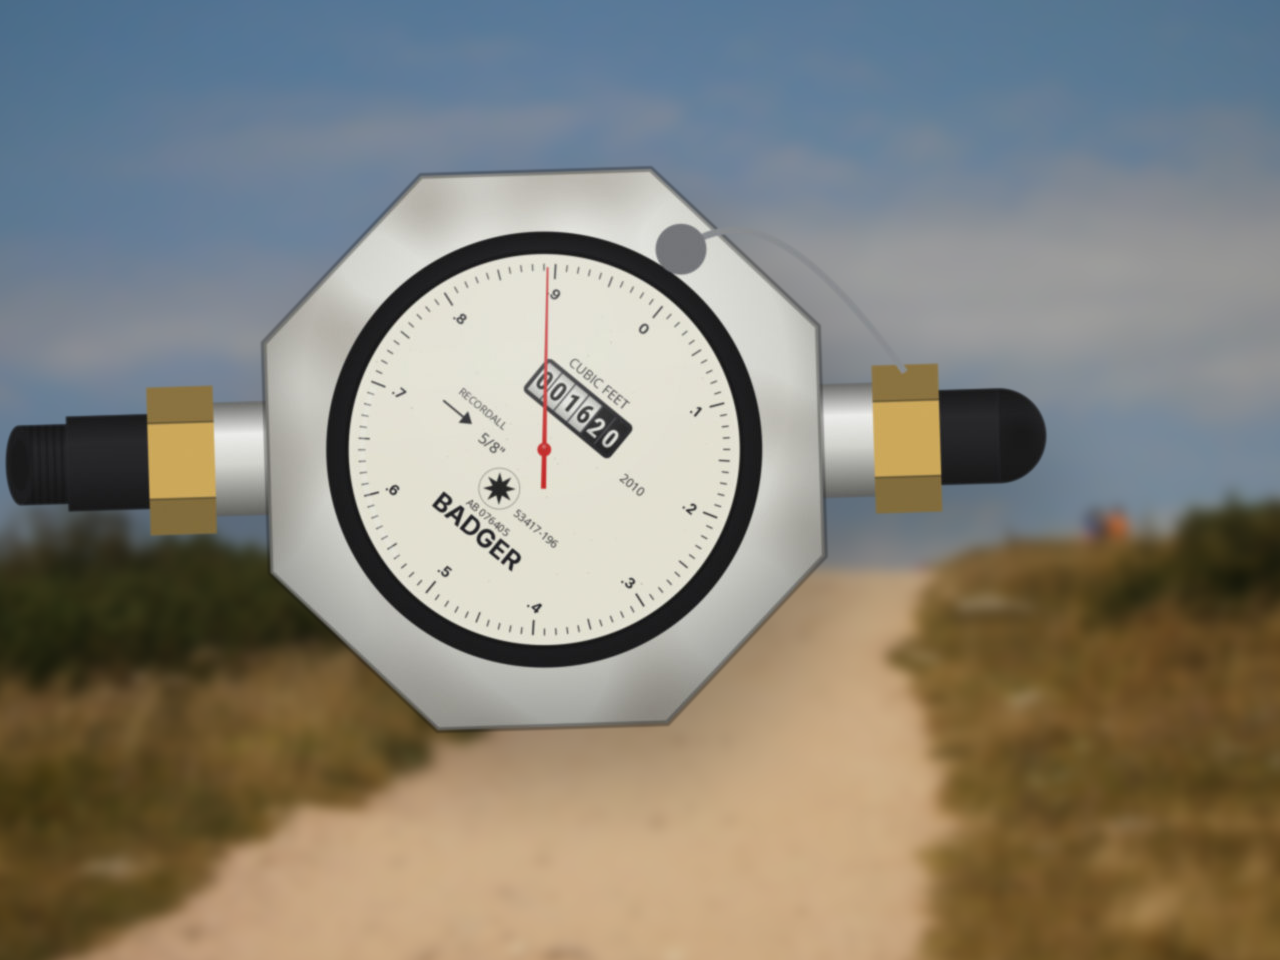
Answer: 1619.89 ft³
